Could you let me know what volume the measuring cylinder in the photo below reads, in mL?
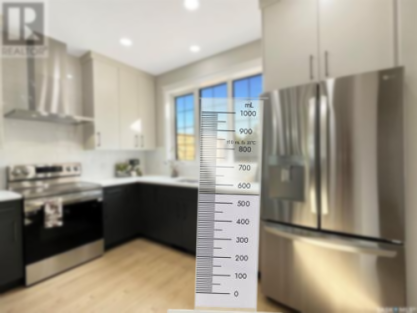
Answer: 550 mL
